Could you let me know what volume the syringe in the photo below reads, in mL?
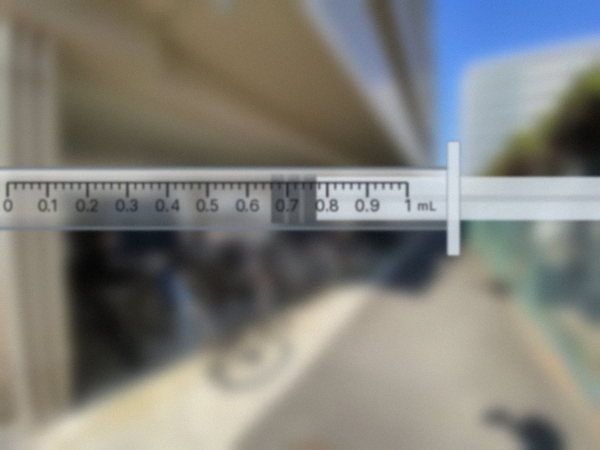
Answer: 0.66 mL
